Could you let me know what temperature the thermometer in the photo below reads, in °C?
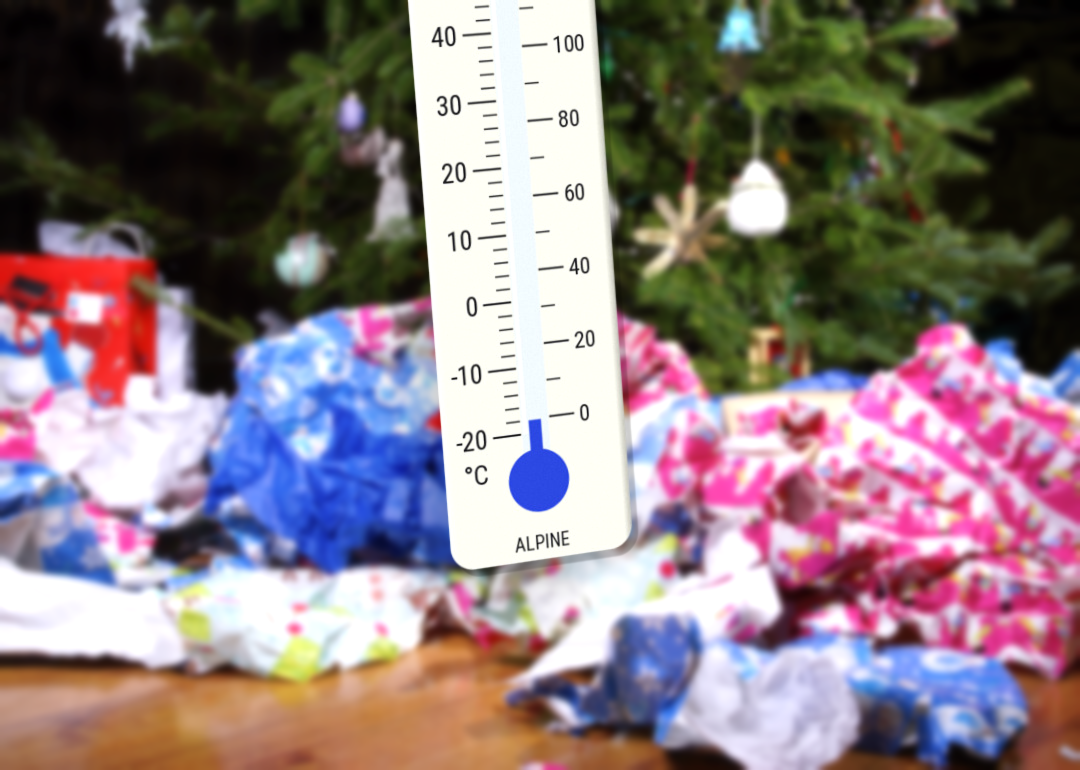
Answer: -18 °C
